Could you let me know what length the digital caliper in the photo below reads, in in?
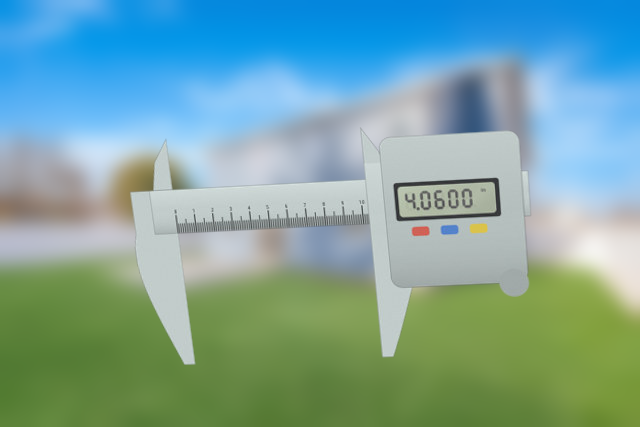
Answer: 4.0600 in
